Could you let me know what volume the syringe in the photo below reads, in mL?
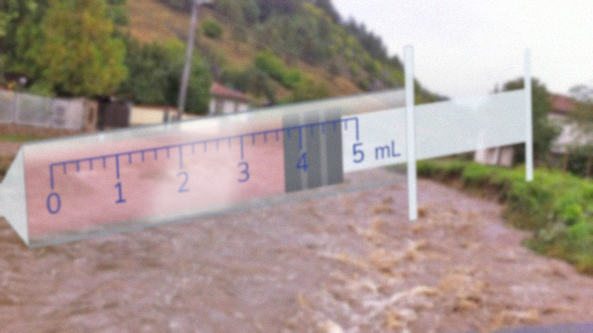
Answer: 3.7 mL
